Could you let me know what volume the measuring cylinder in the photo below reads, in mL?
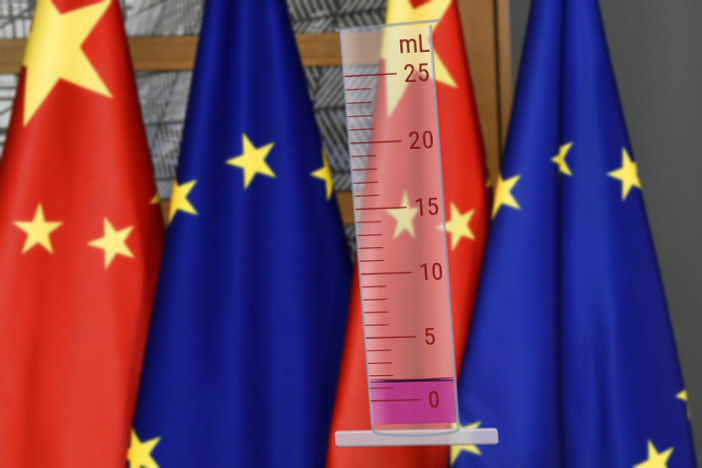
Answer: 1.5 mL
